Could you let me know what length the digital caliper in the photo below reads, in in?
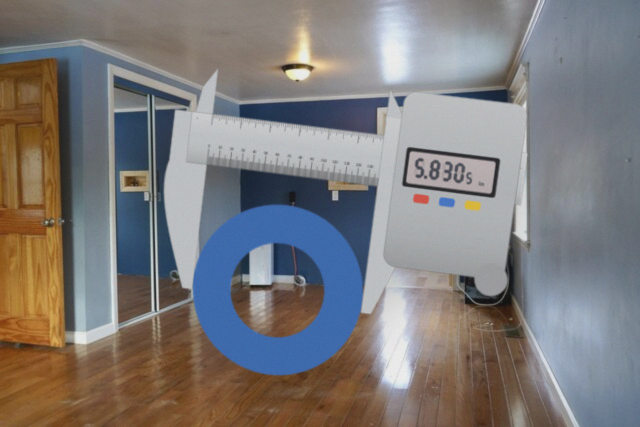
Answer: 5.8305 in
